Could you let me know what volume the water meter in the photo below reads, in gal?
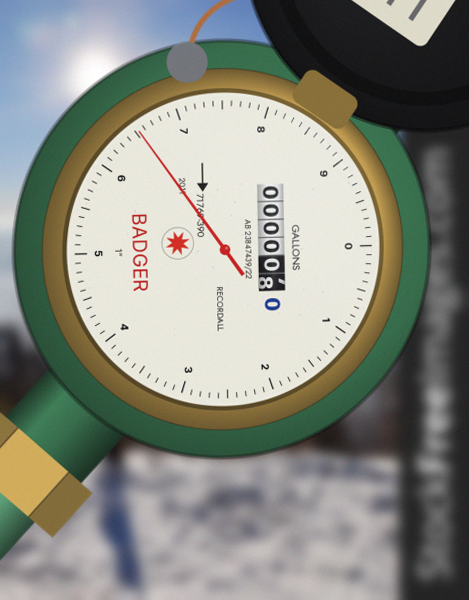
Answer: 76.5 gal
